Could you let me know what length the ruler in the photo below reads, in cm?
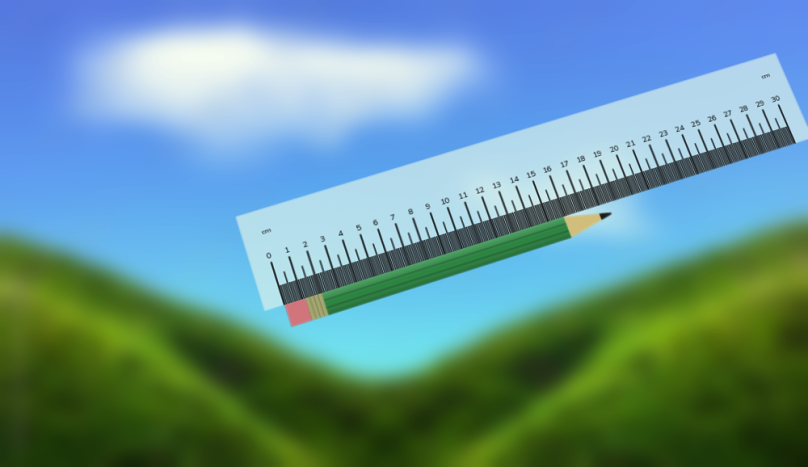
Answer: 18.5 cm
